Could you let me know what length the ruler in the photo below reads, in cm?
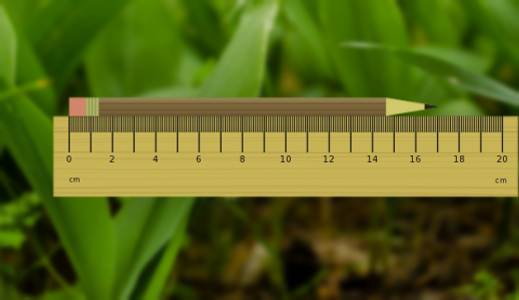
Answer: 17 cm
